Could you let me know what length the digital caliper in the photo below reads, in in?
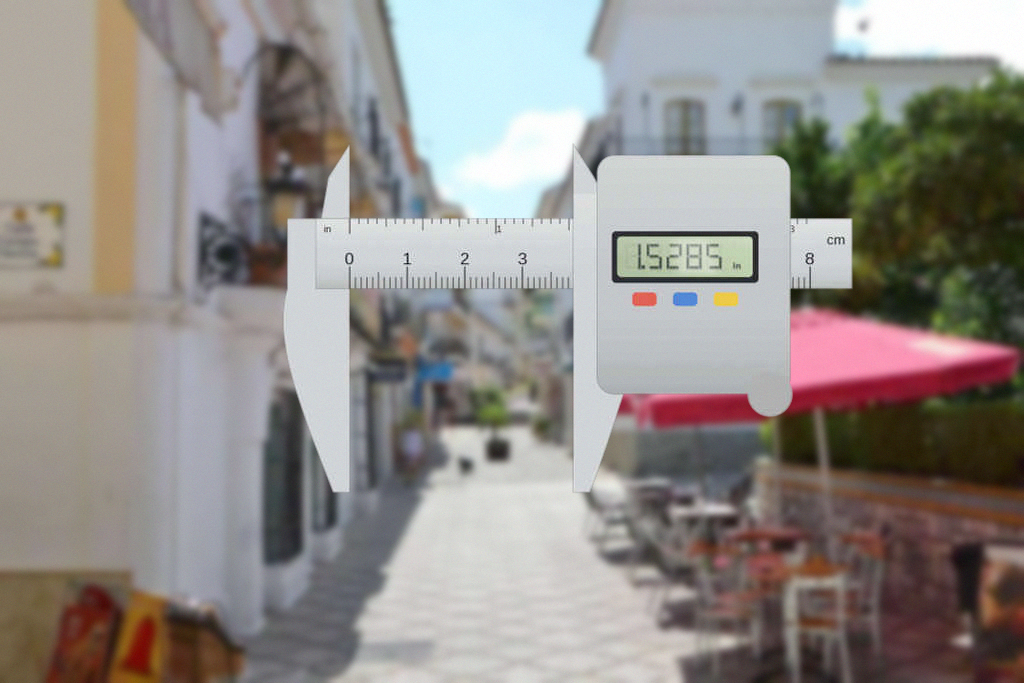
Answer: 1.5285 in
